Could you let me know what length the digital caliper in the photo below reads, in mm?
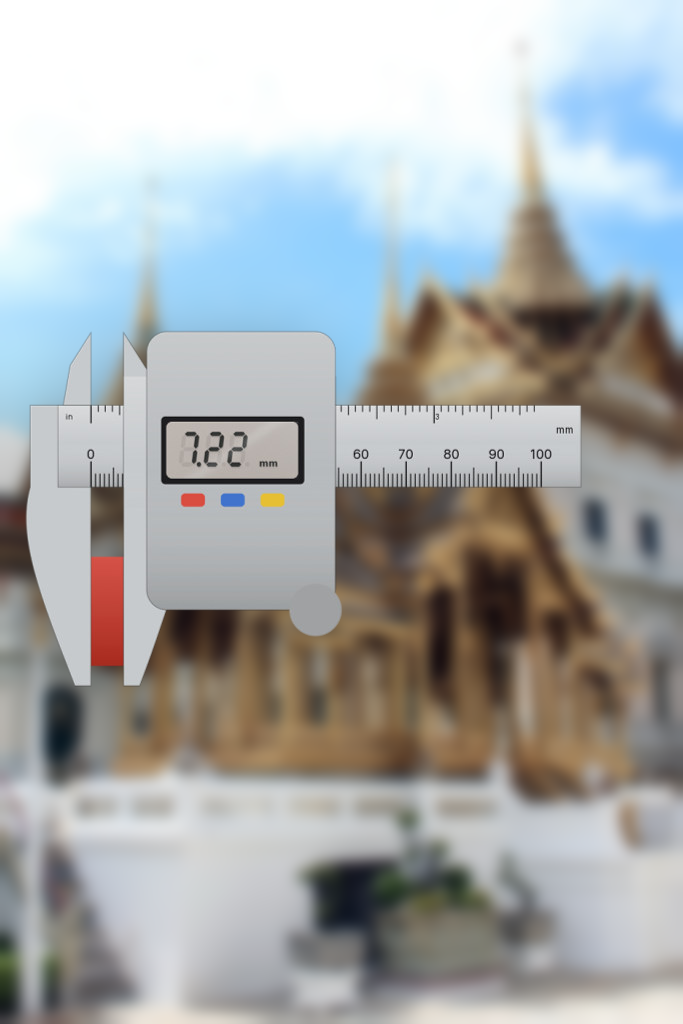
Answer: 7.22 mm
